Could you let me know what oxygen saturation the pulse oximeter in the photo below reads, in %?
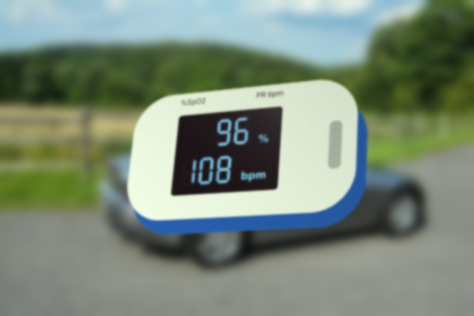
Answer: 96 %
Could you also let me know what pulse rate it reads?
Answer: 108 bpm
